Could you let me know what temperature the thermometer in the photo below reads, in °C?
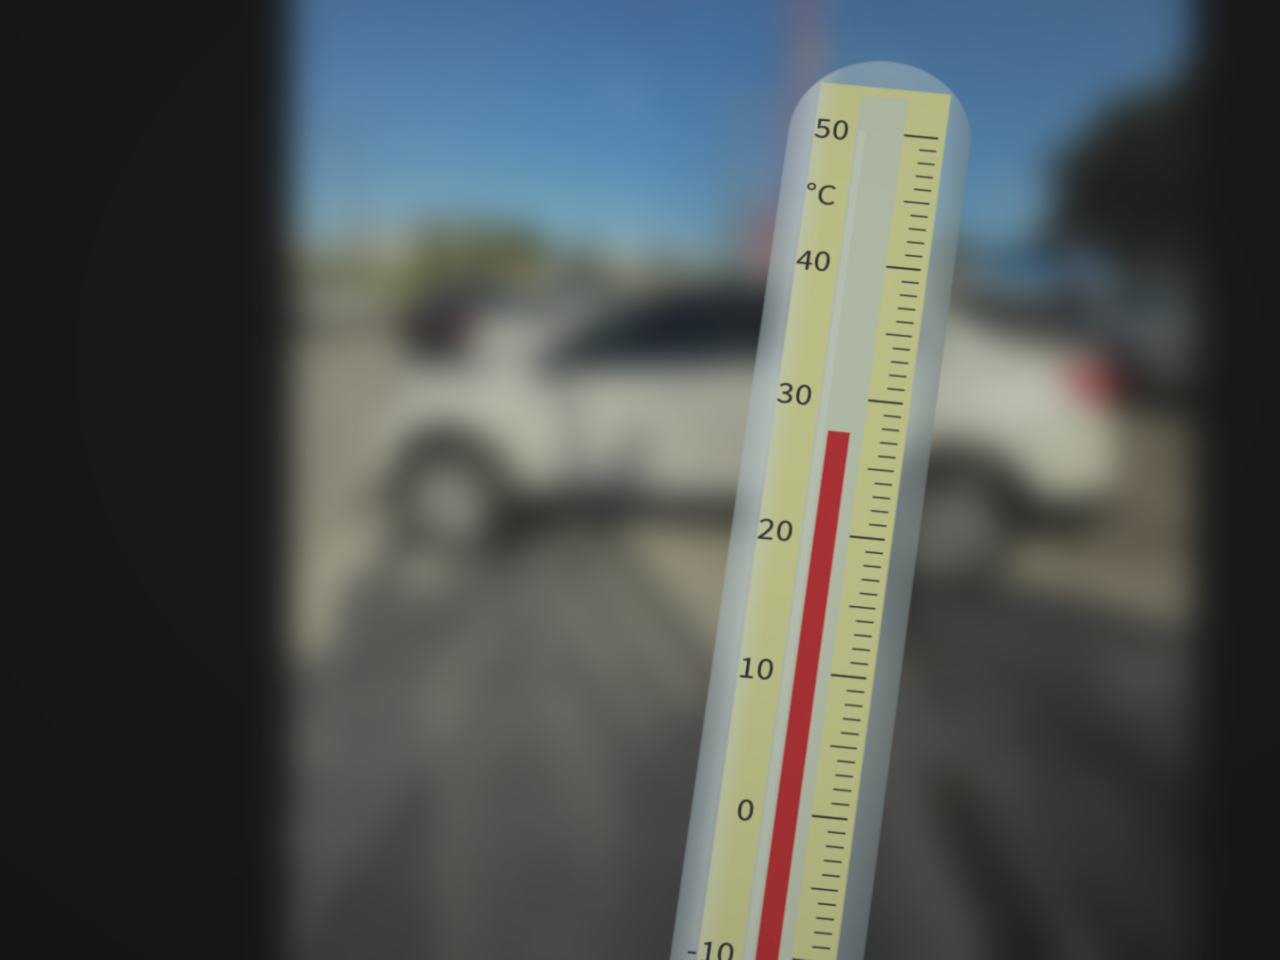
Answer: 27.5 °C
